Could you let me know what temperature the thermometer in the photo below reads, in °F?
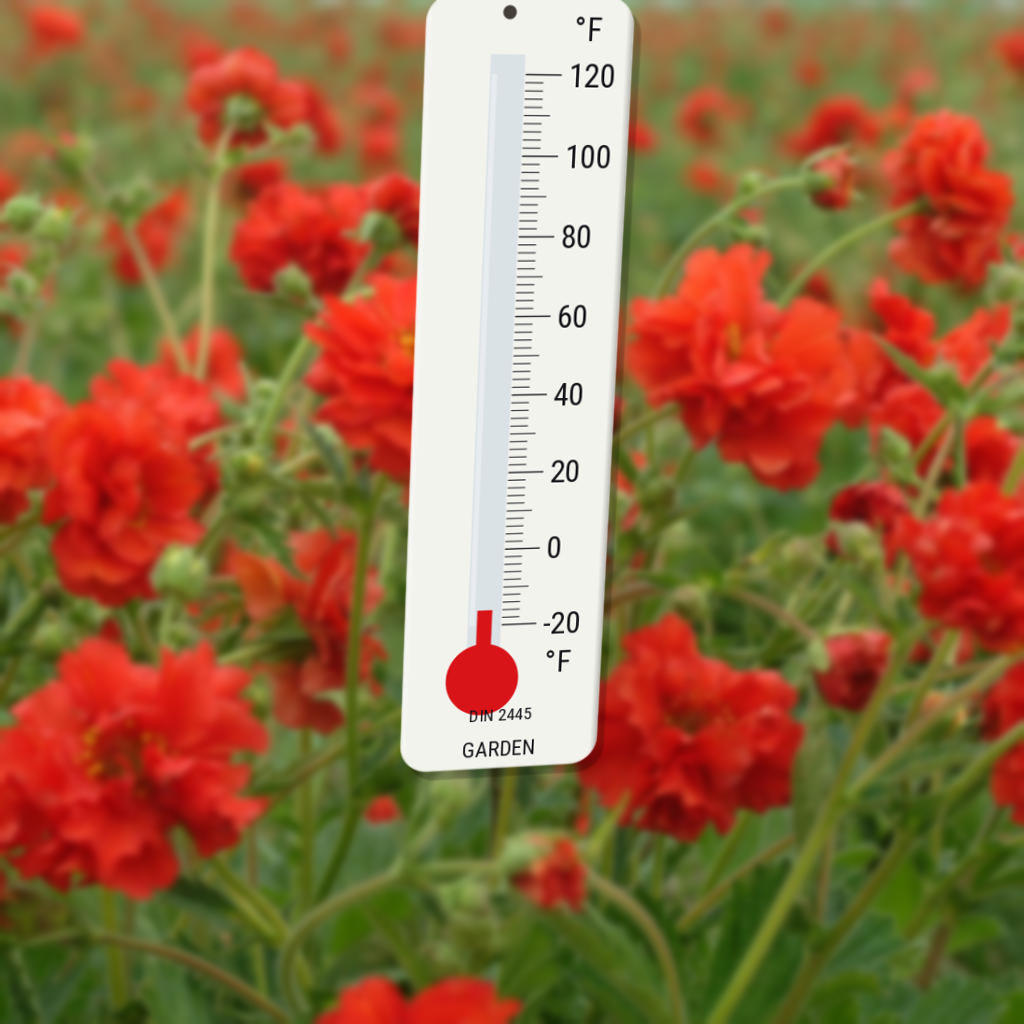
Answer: -16 °F
